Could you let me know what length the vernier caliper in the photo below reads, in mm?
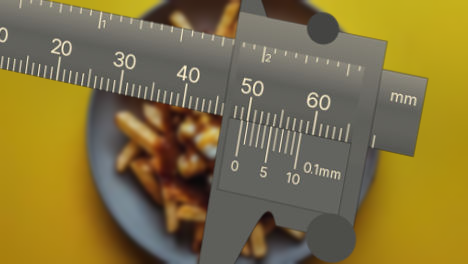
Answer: 49.2 mm
